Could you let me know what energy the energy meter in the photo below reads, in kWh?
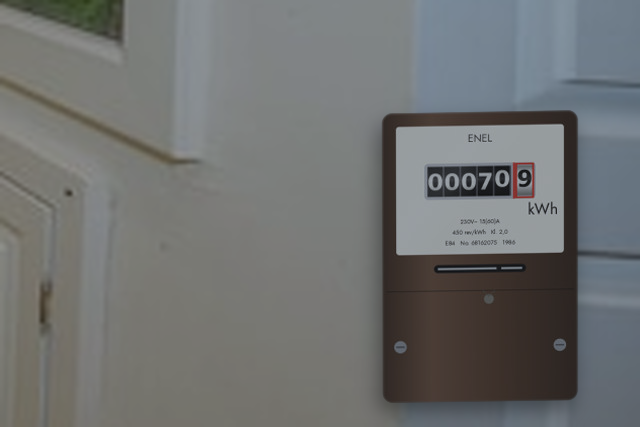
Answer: 70.9 kWh
